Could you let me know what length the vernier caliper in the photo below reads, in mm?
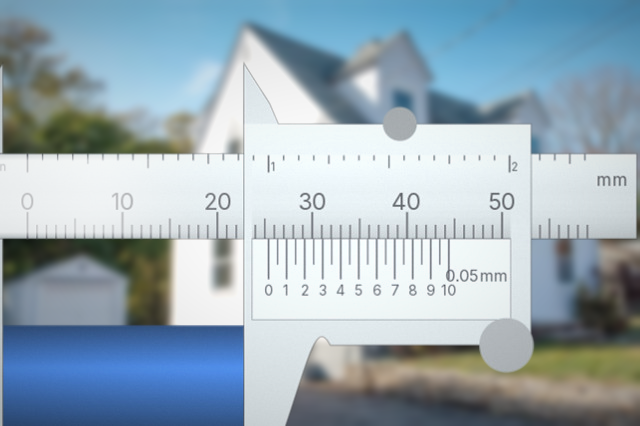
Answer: 25.4 mm
